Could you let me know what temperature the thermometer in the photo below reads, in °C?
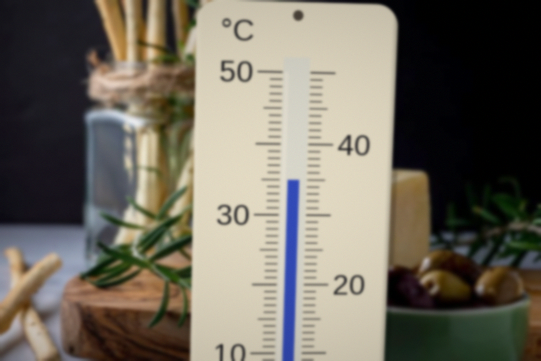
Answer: 35 °C
